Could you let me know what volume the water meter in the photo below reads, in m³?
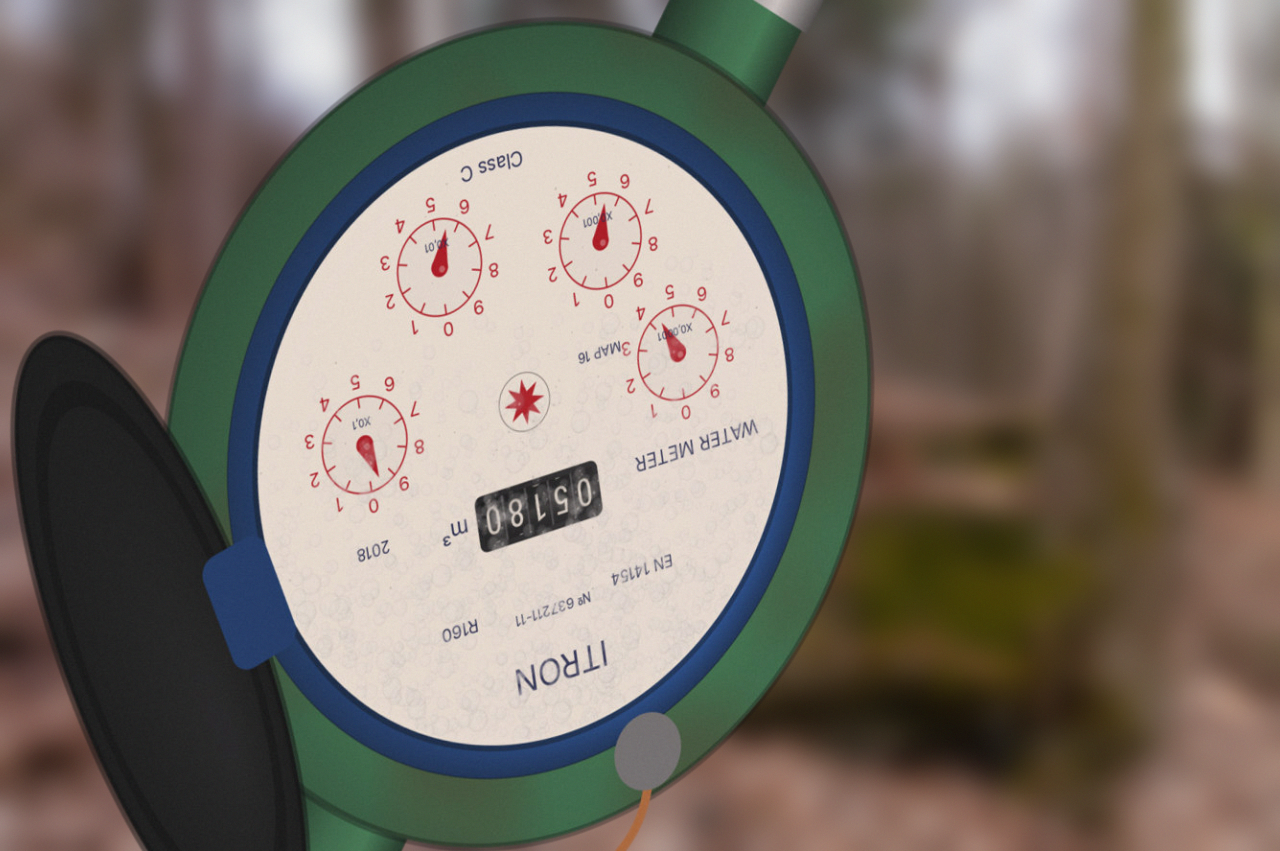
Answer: 5179.9554 m³
